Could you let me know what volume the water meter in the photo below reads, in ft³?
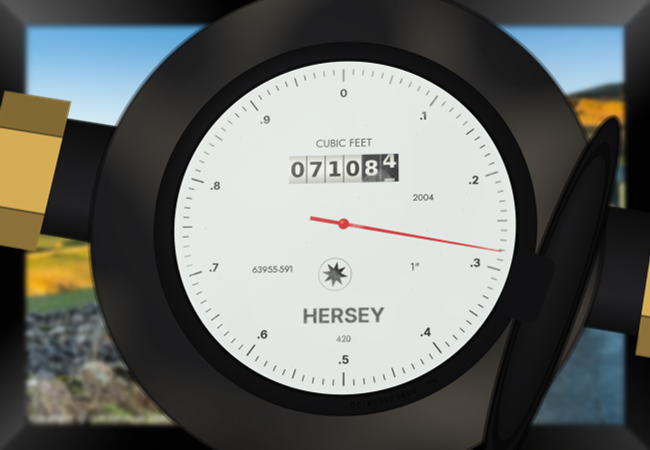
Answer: 71084.28 ft³
